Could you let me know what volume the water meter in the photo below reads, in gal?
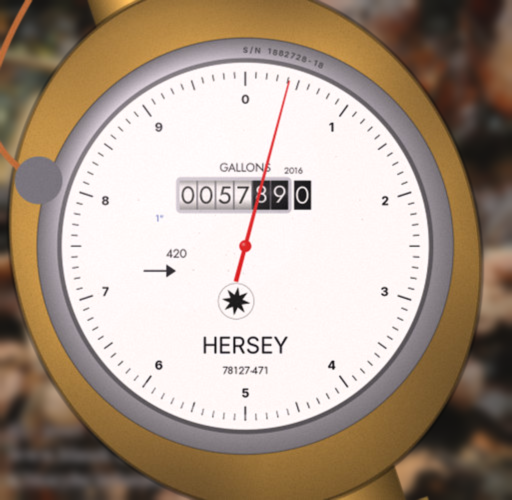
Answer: 57890.4 gal
